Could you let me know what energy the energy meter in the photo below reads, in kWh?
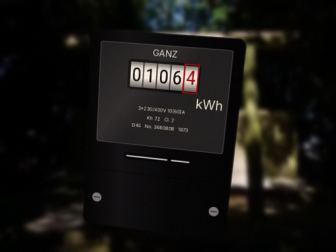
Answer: 106.4 kWh
